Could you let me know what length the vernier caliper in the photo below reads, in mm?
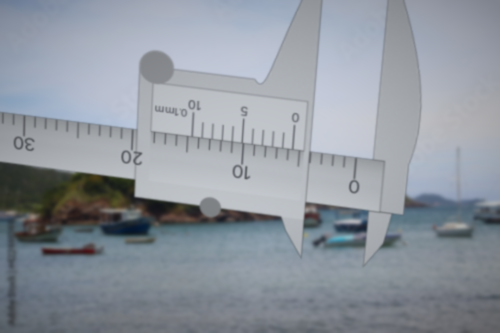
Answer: 5.6 mm
